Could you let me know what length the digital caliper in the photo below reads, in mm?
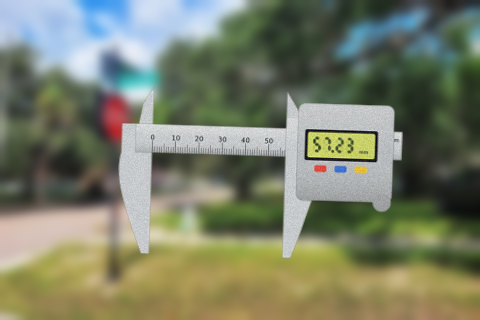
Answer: 57.23 mm
